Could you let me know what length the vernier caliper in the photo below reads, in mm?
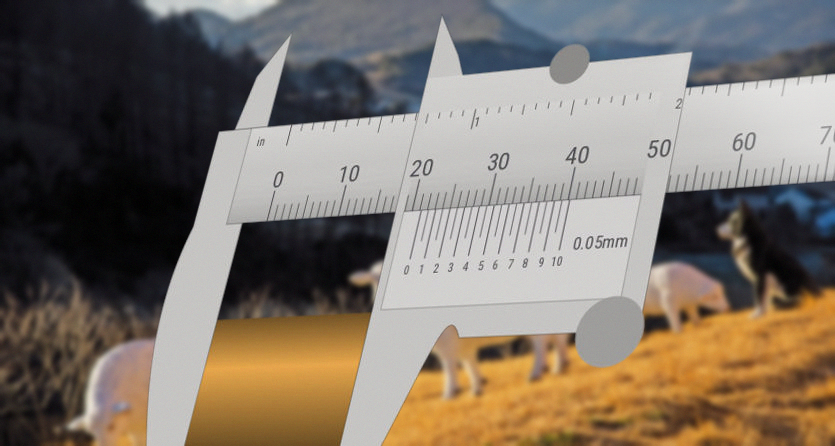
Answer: 21.2 mm
